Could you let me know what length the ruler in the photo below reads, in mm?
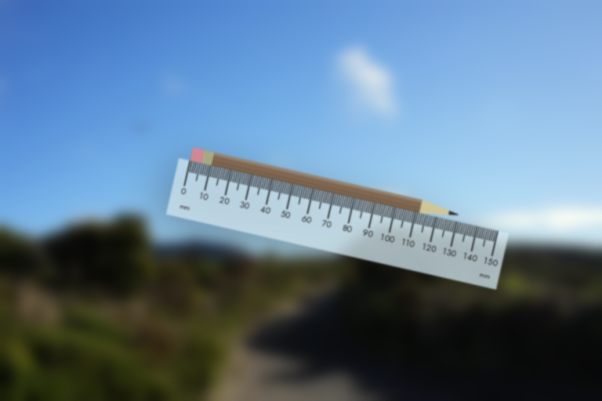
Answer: 130 mm
